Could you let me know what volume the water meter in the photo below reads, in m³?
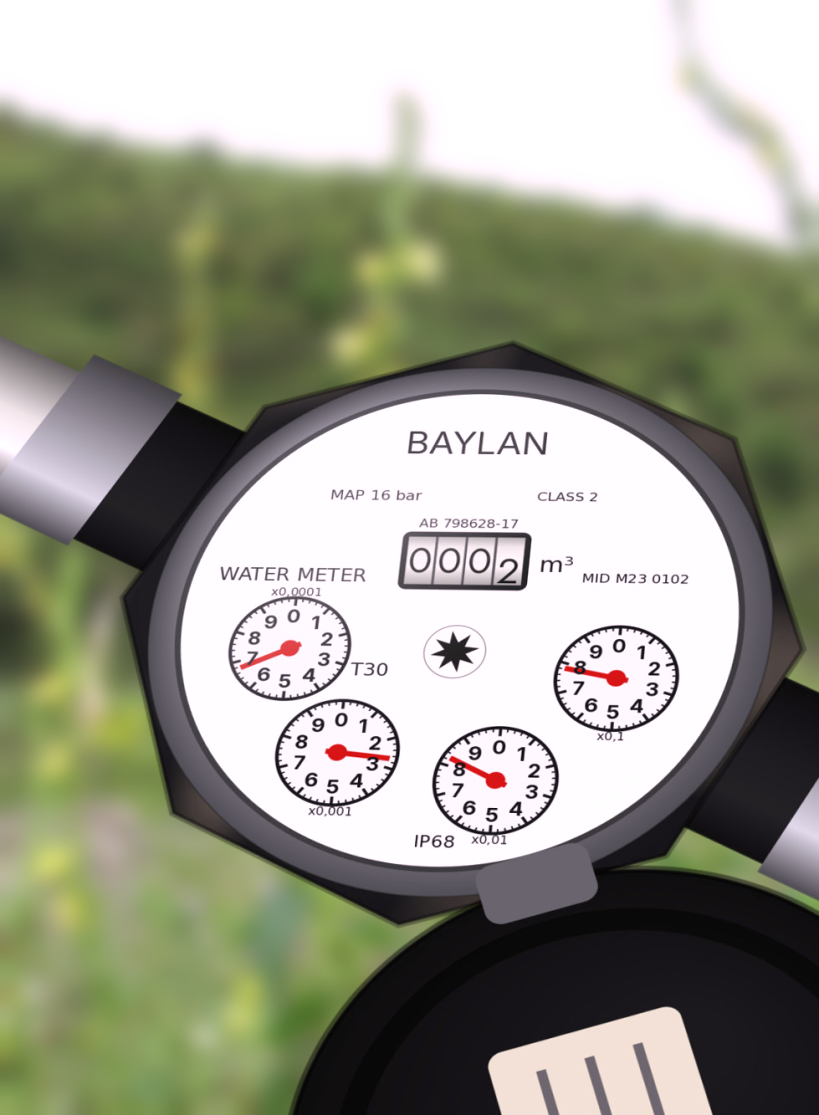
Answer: 1.7826 m³
